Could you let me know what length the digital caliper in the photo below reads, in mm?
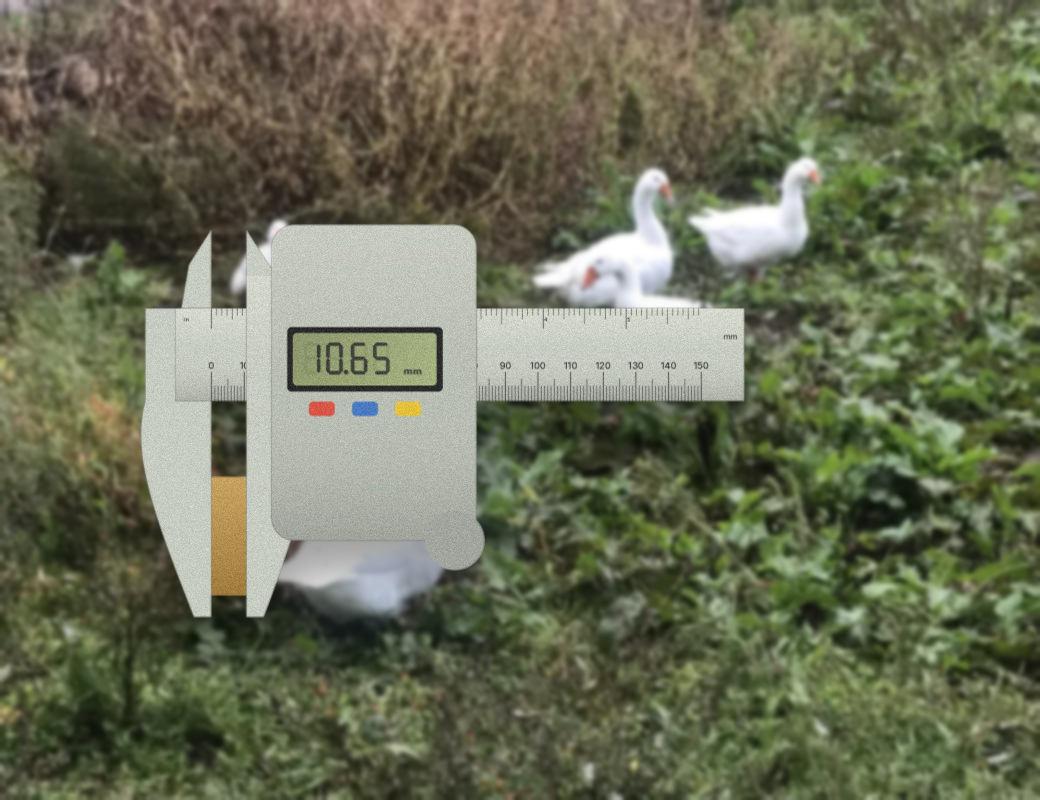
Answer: 10.65 mm
